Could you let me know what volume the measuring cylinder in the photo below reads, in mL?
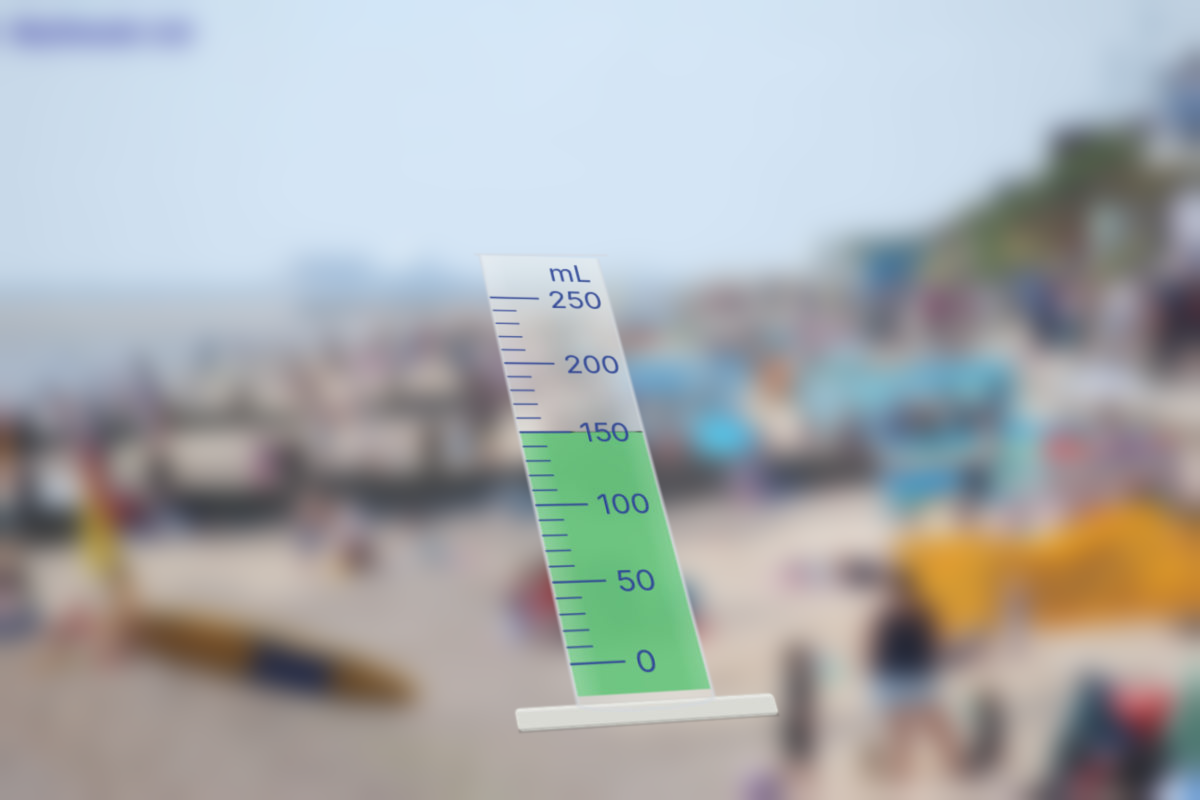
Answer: 150 mL
